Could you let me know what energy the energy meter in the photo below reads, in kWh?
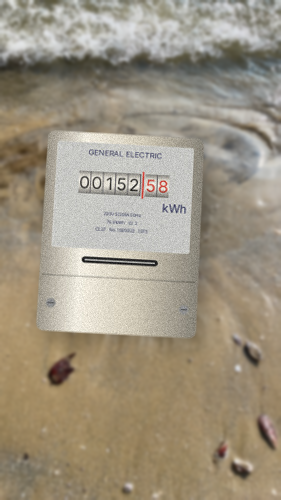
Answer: 152.58 kWh
